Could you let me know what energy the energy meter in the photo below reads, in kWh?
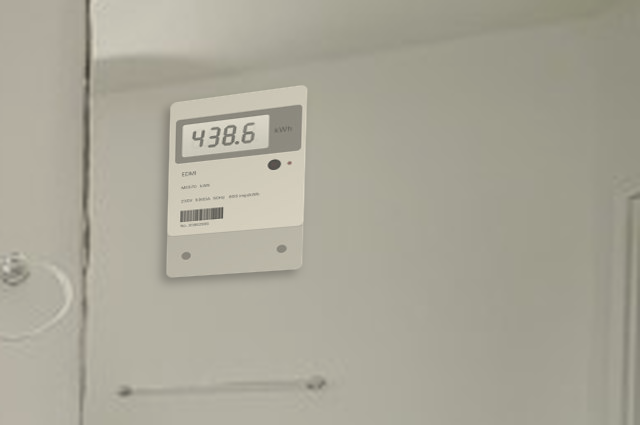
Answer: 438.6 kWh
